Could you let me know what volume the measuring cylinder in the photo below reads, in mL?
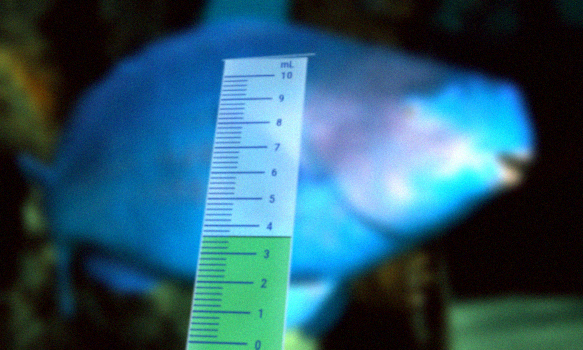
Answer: 3.6 mL
